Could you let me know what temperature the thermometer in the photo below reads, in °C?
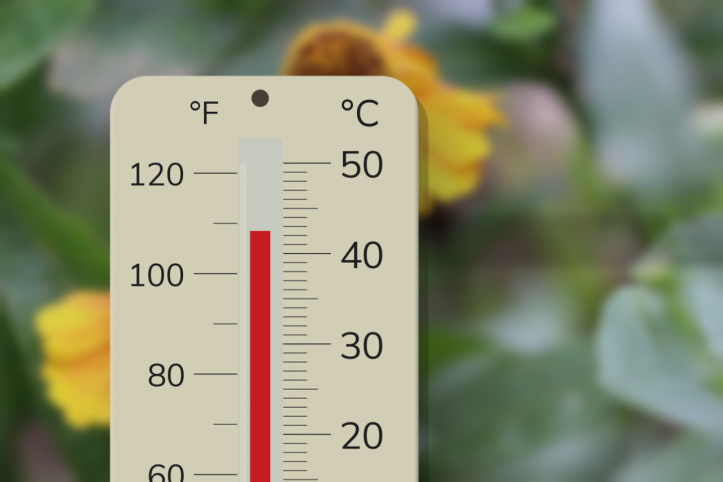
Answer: 42.5 °C
